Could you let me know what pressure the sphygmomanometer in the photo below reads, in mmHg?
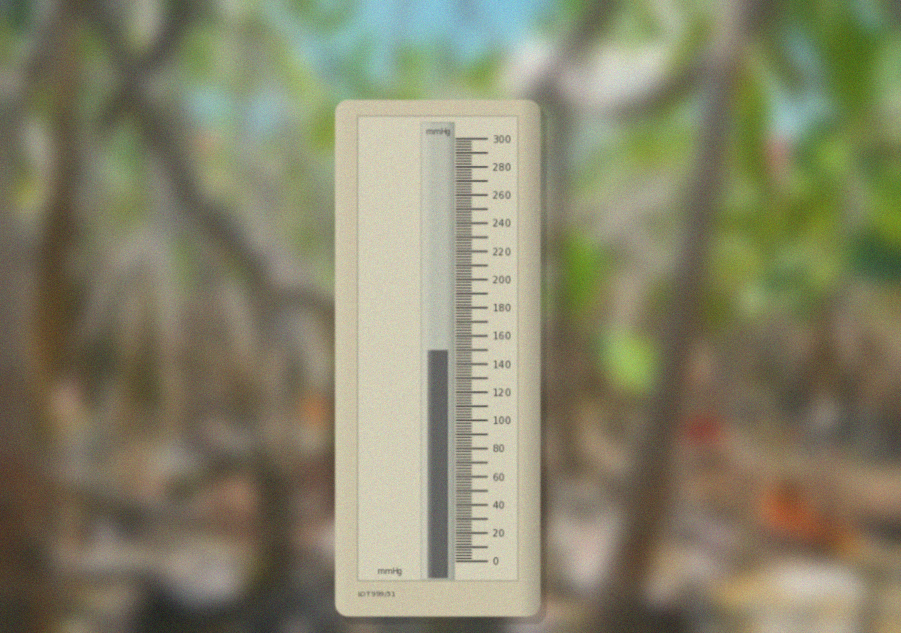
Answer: 150 mmHg
